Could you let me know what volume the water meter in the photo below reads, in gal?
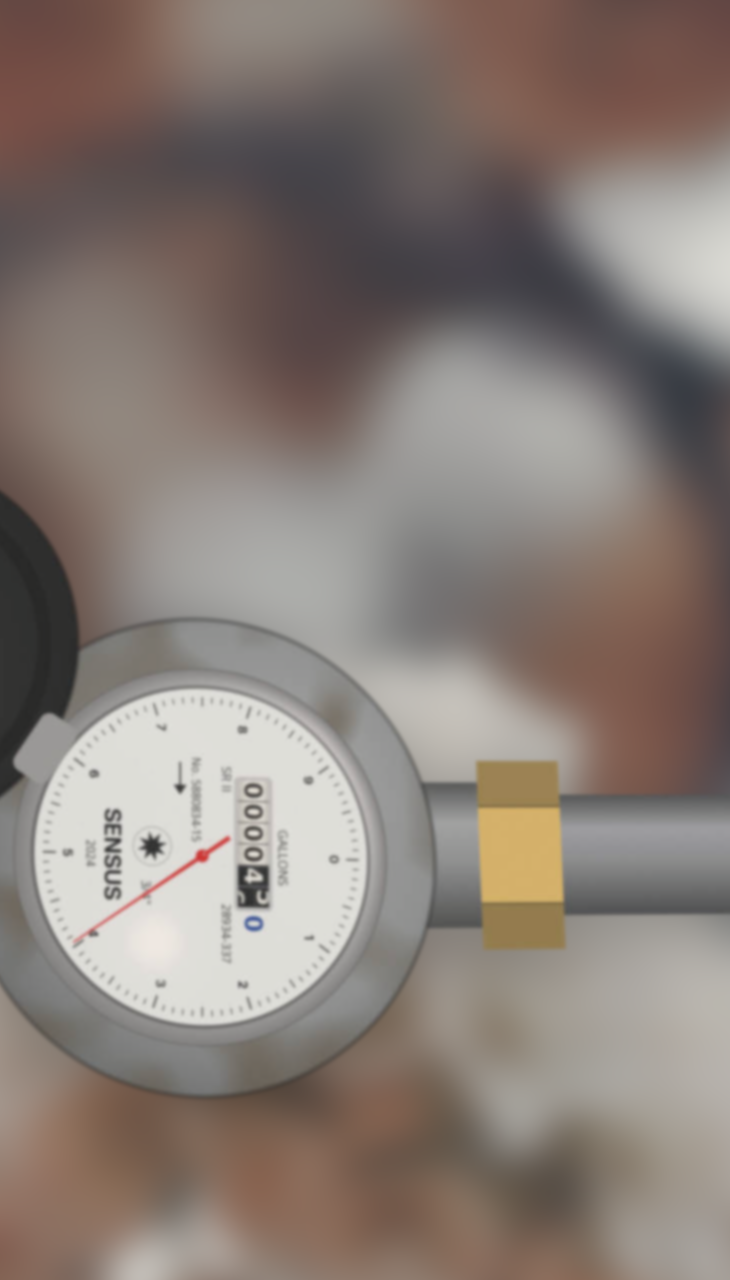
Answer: 454.0 gal
